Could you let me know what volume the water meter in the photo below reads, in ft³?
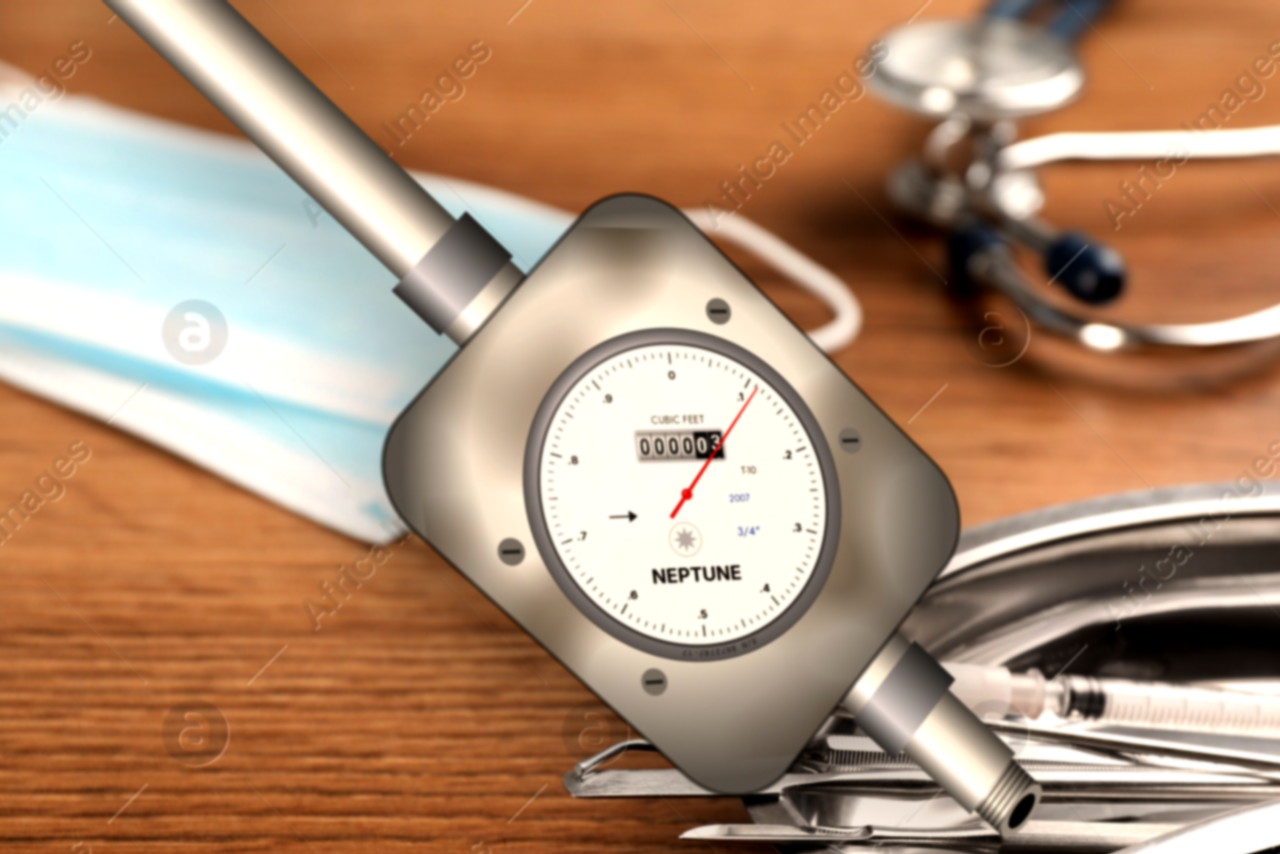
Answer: 3.11 ft³
